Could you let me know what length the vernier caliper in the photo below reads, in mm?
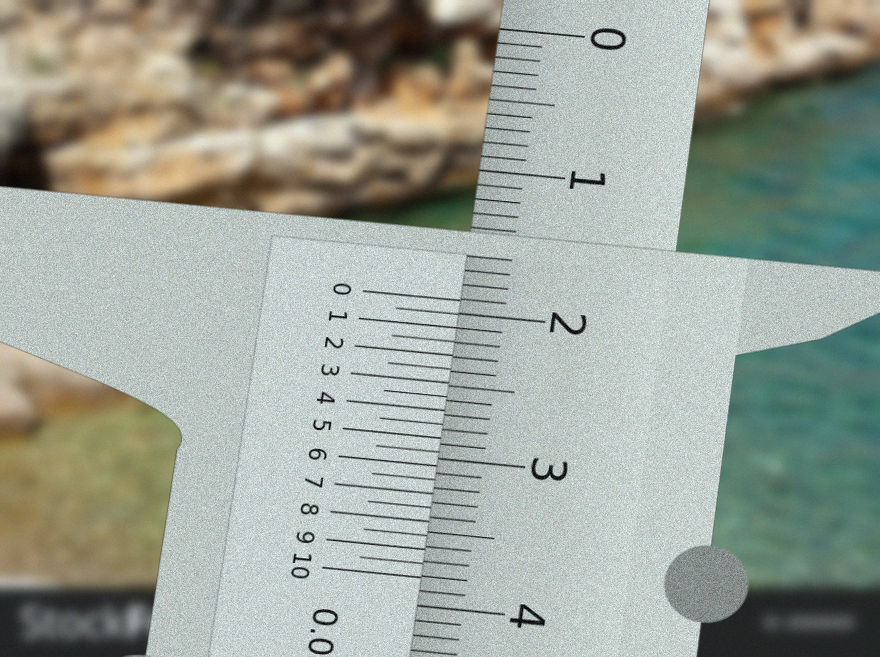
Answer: 19.1 mm
